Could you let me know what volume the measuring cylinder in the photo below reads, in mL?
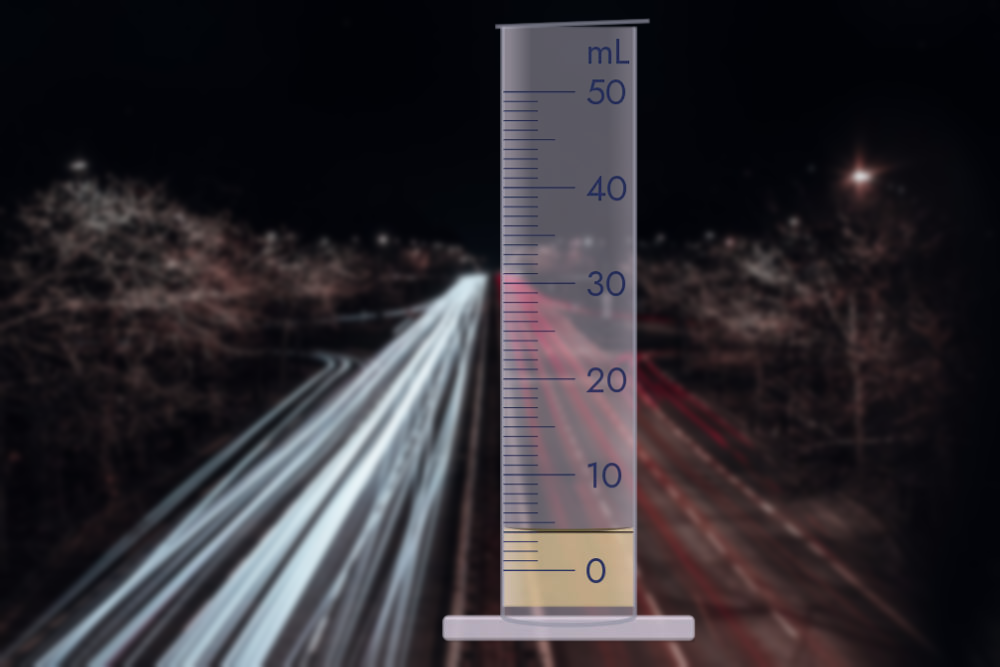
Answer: 4 mL
